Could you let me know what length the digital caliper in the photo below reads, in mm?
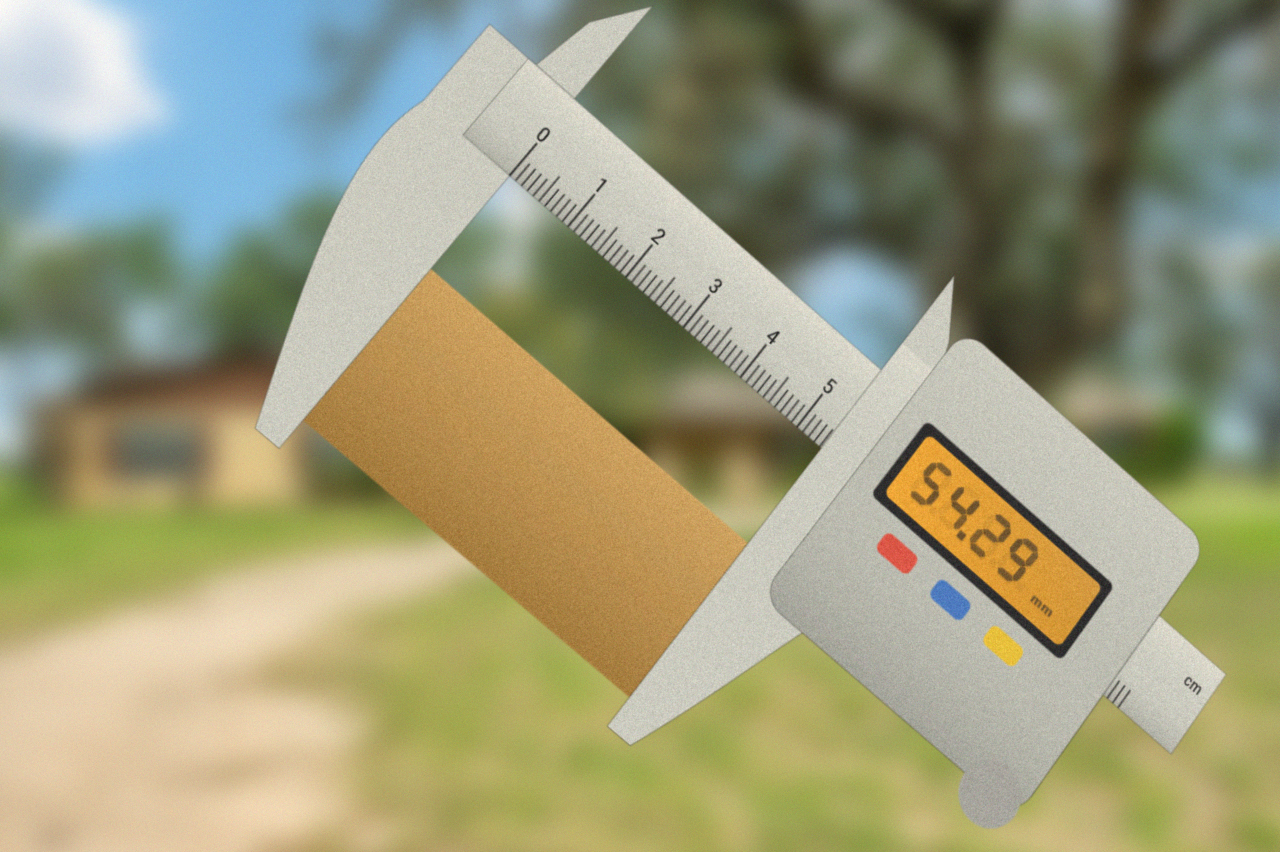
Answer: 54.29 mm
